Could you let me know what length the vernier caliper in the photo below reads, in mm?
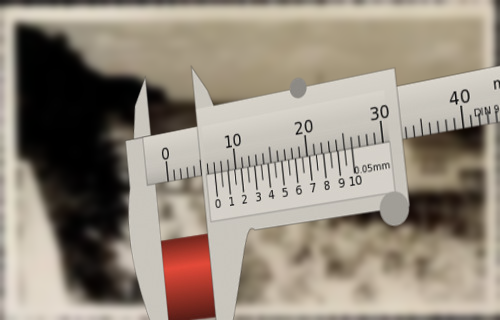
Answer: 7.0 mm
